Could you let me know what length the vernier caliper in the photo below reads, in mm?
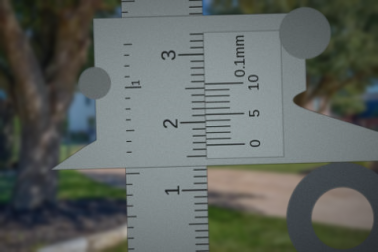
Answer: 16.6 mm
